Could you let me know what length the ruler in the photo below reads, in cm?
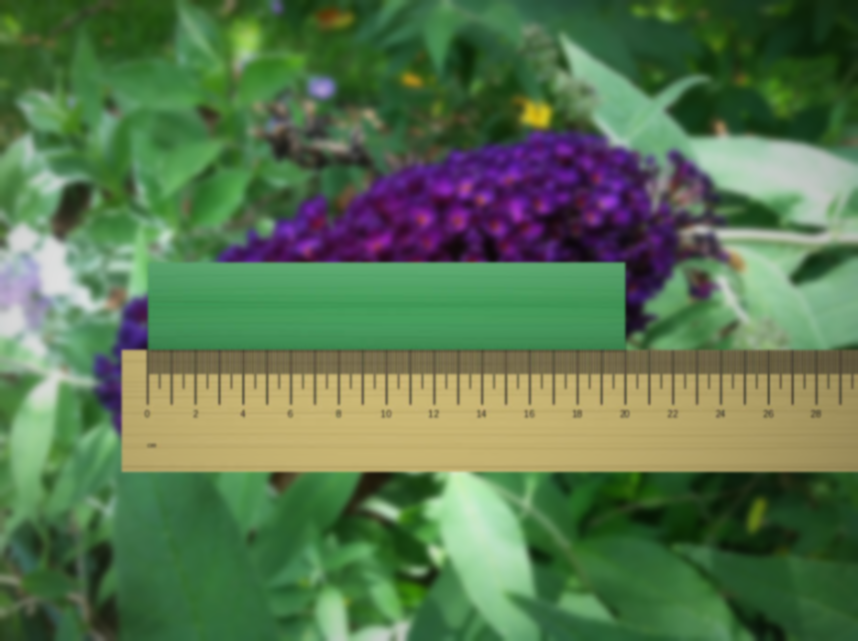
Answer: 20 cm
